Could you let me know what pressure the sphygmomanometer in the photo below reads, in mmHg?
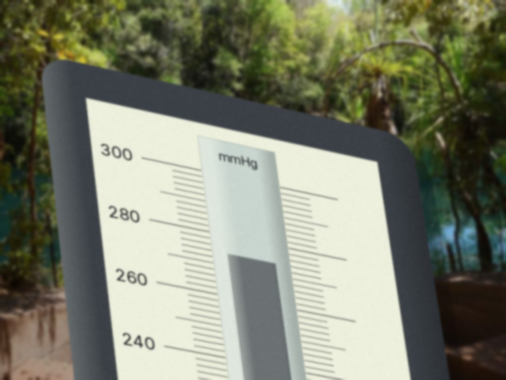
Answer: 274 mmHg
